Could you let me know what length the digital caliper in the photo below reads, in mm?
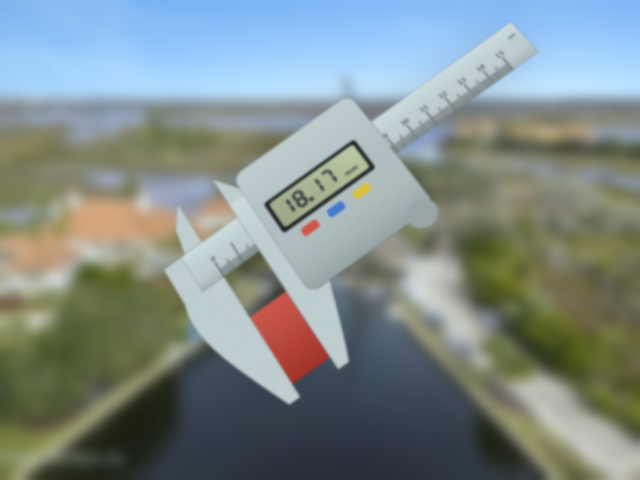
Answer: 18.17 mm
